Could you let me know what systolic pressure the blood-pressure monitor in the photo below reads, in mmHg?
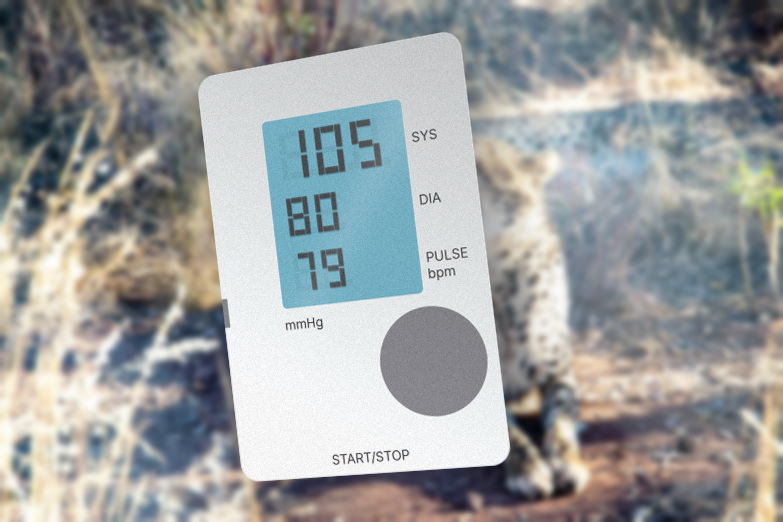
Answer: 105 mmHg
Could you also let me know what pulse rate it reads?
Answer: 79 bpm
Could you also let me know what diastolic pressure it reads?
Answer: 80 mmHg
